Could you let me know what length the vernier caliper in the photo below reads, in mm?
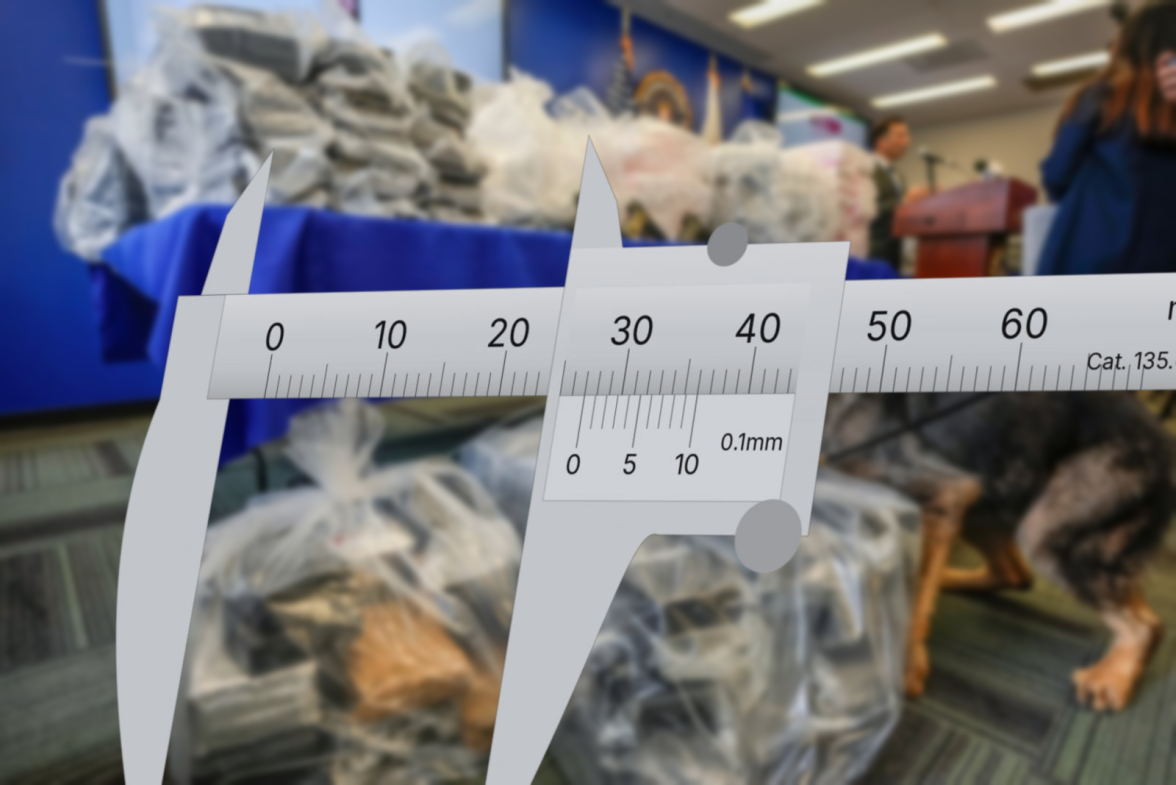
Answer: 27.0 mm
